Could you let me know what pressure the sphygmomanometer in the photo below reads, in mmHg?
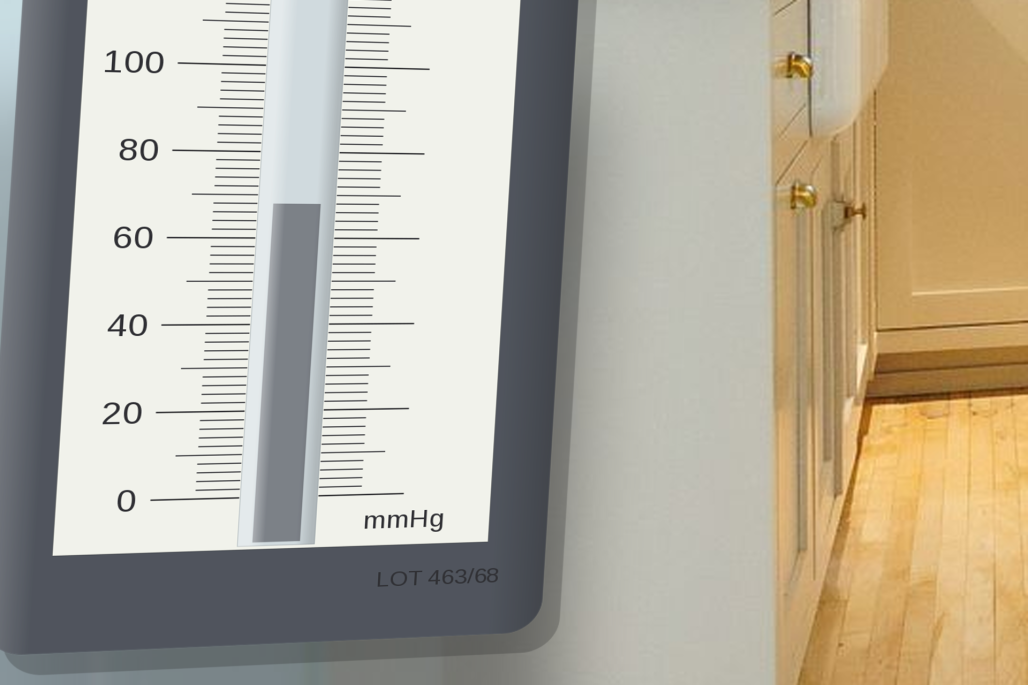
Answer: 68 mmHg
